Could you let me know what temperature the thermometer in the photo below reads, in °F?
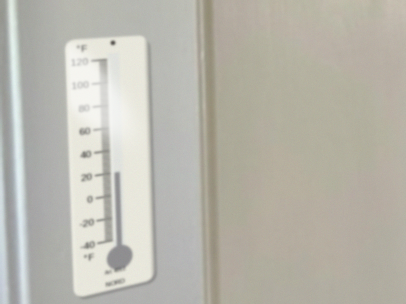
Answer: 20 °F
